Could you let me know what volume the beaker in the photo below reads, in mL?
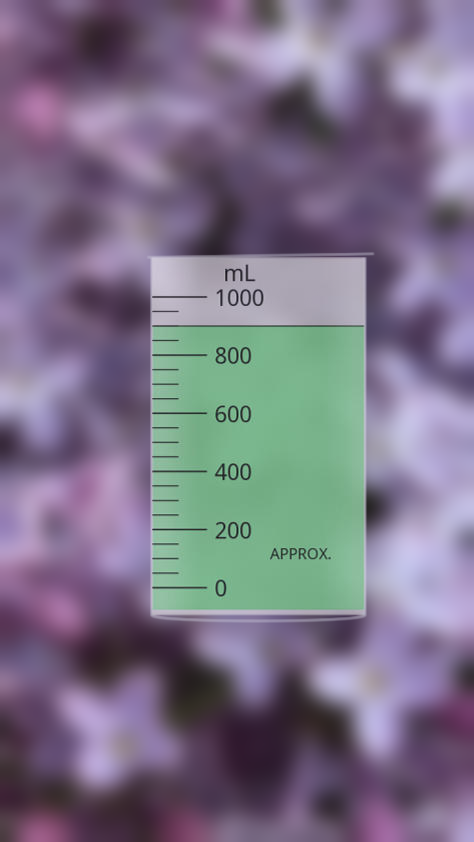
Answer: 900 mL
